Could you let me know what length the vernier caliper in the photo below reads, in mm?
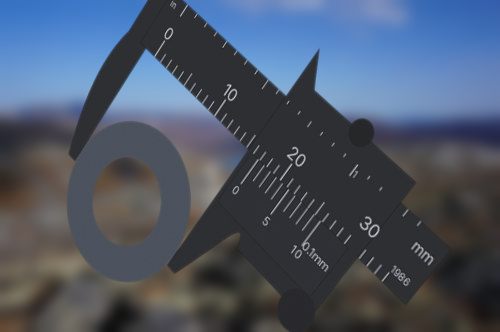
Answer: 16.8 mm
